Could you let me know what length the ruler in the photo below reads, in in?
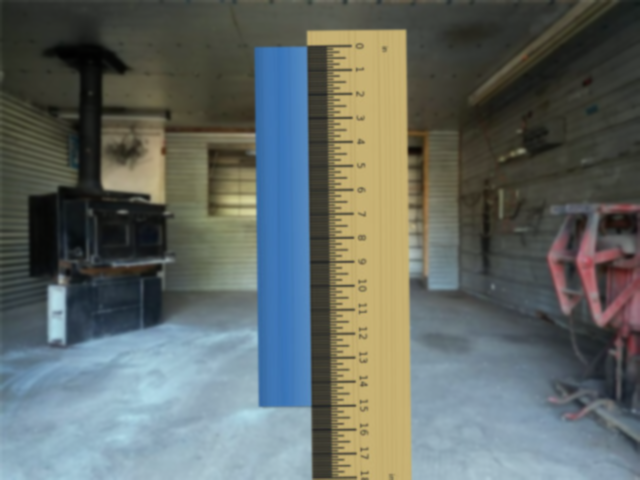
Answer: 15 in
